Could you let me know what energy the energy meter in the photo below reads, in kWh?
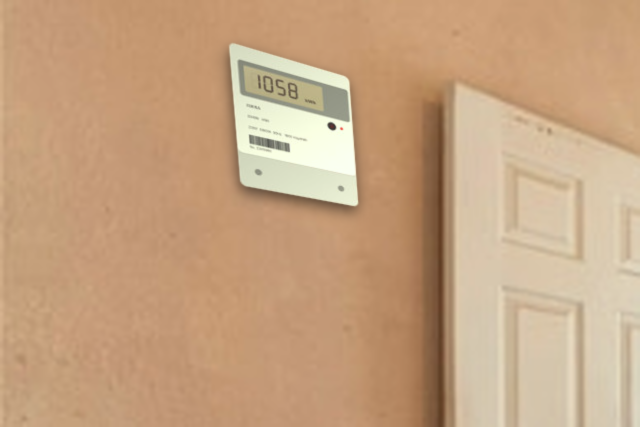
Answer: 1058 kWh
